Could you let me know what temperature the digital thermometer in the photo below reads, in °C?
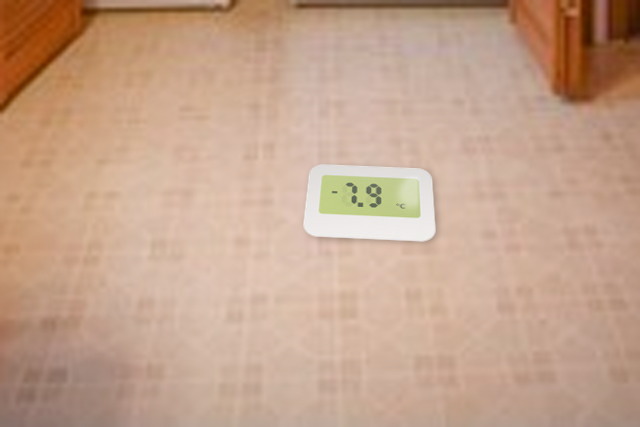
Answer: -7.9 °C
